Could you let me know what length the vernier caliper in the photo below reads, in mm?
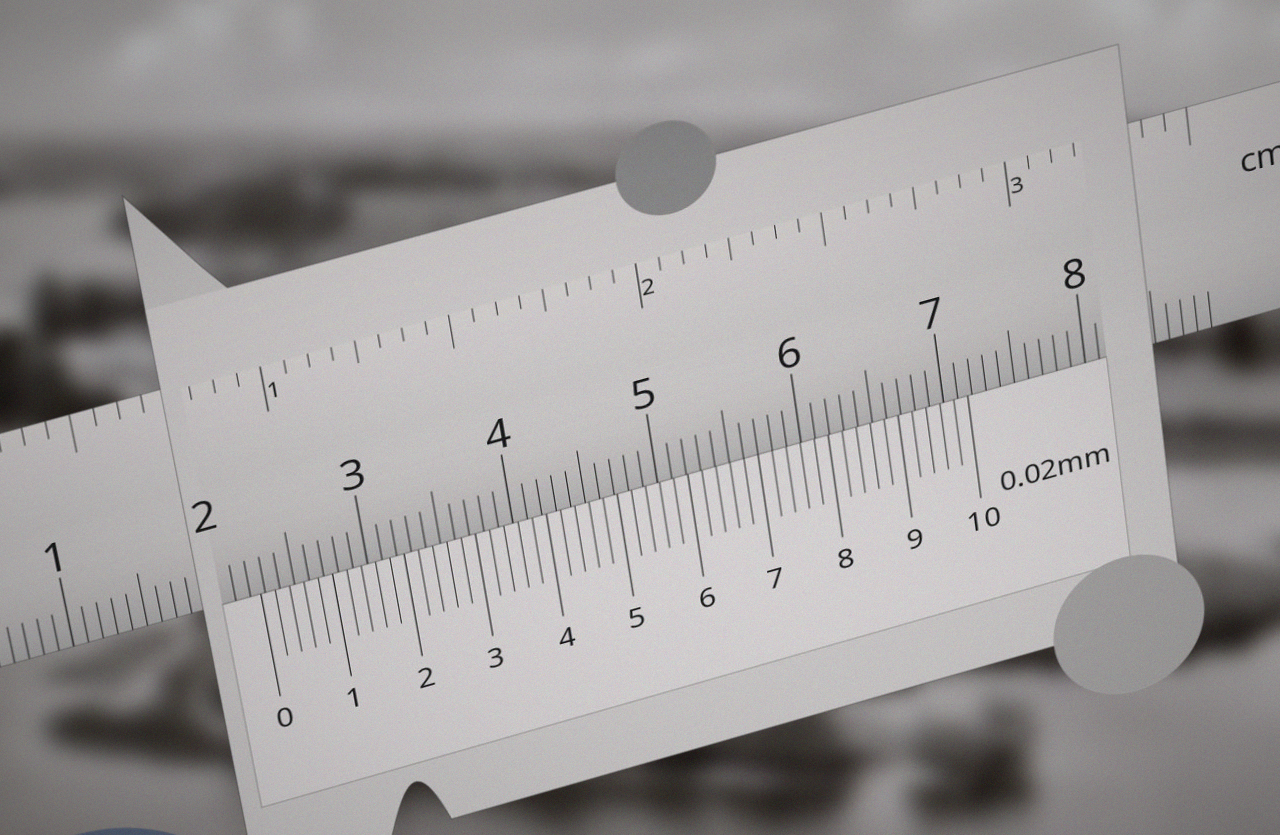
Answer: 22.7 mm
